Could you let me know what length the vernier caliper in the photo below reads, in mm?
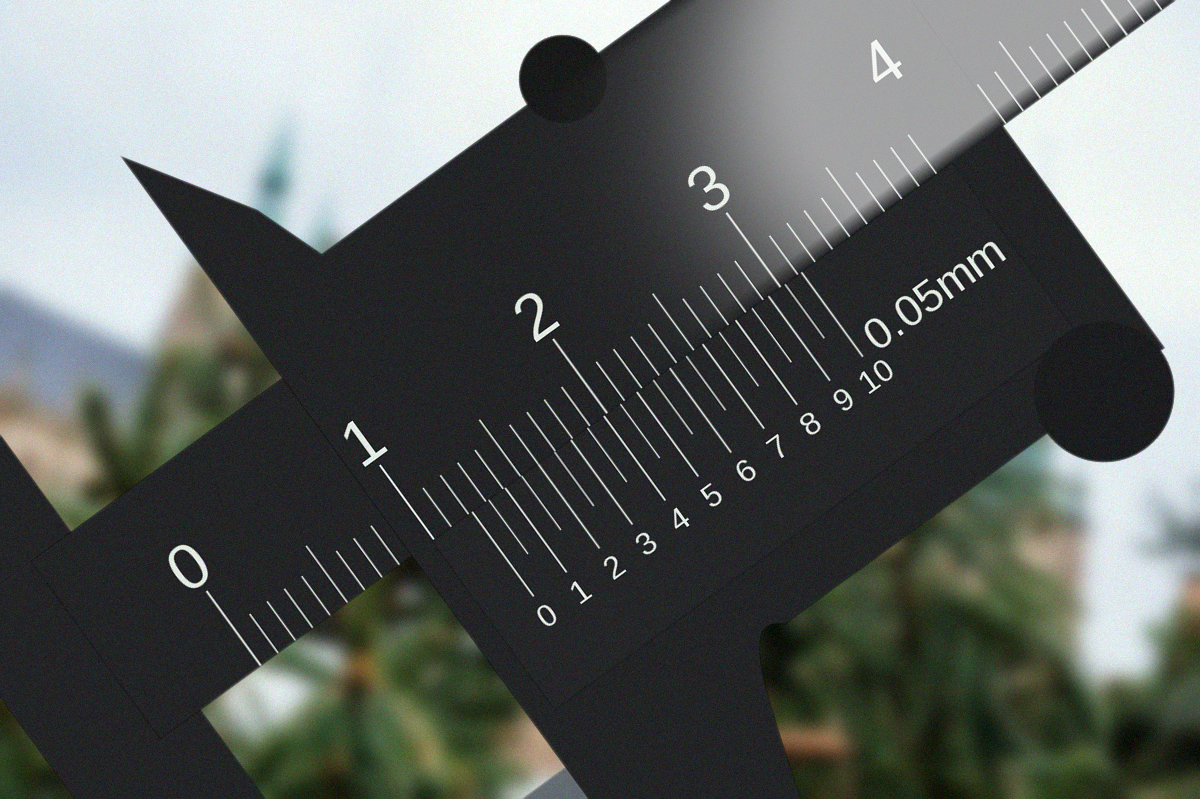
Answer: 12.2 mm
